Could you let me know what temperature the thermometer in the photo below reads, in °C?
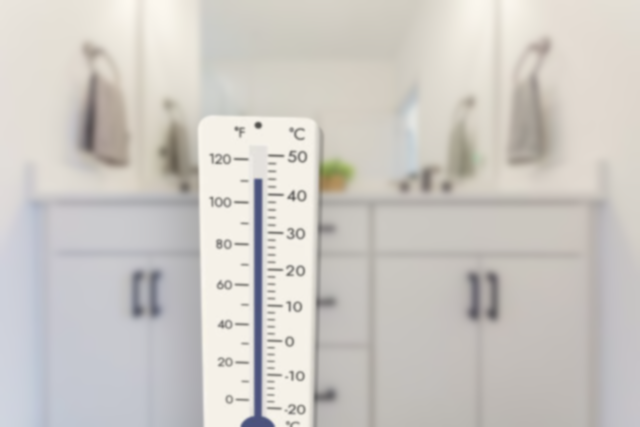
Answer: 44 °C
